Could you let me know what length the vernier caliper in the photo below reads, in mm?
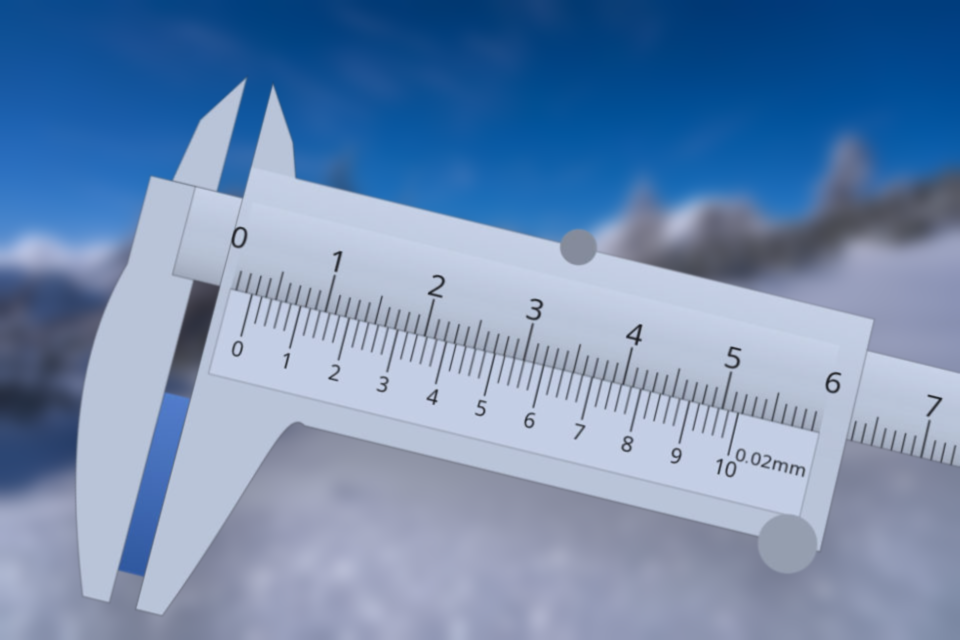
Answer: 2.6 mm
